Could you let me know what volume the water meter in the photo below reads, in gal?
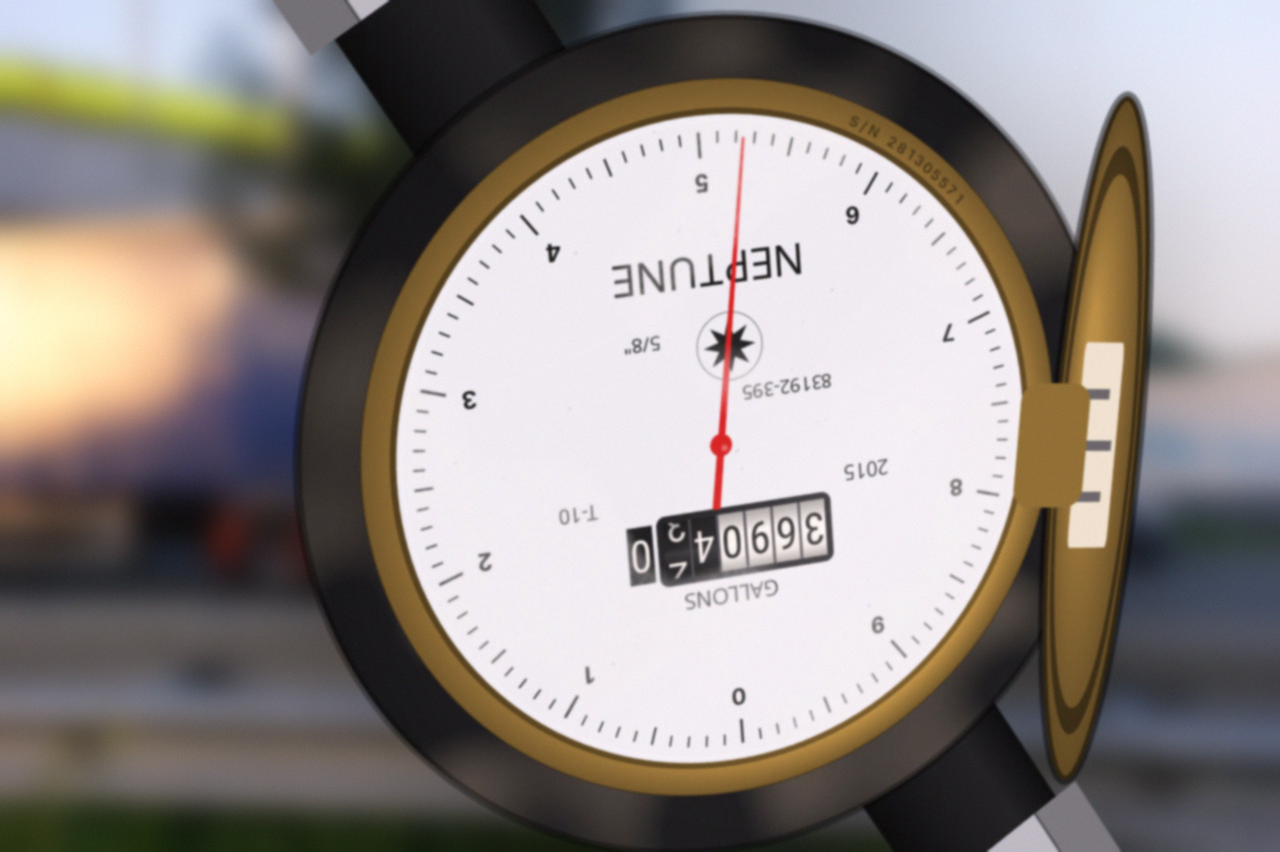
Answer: 3690425.2 gal
